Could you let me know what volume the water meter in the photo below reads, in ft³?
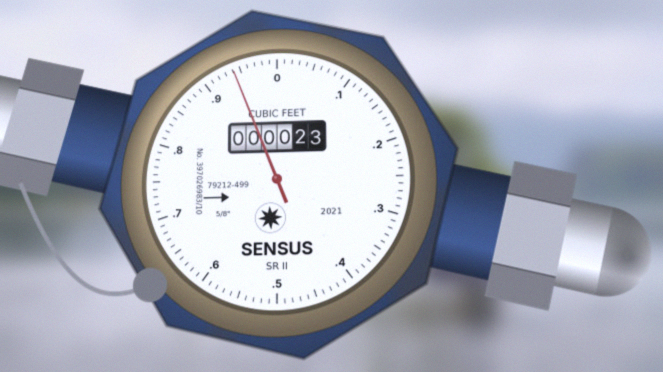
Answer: 22.94 ft³
